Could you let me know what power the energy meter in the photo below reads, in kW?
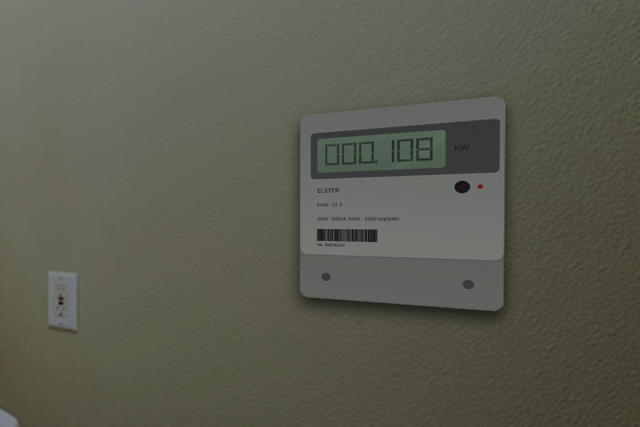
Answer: 0.108 kW
